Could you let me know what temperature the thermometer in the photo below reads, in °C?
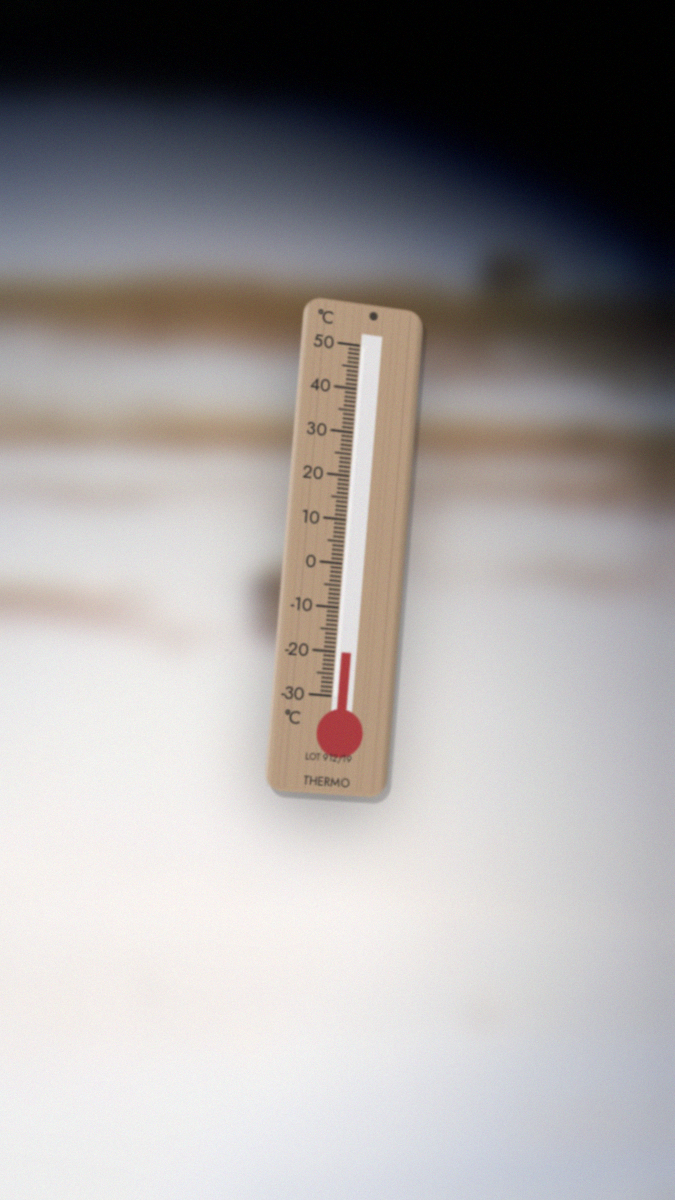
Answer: -20 °C
